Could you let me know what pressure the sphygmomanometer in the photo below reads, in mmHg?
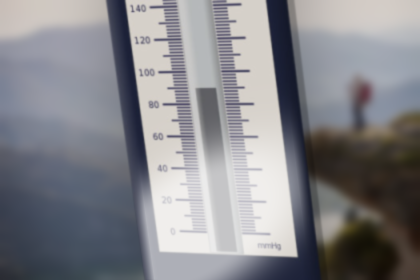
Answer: 90 mmHg
